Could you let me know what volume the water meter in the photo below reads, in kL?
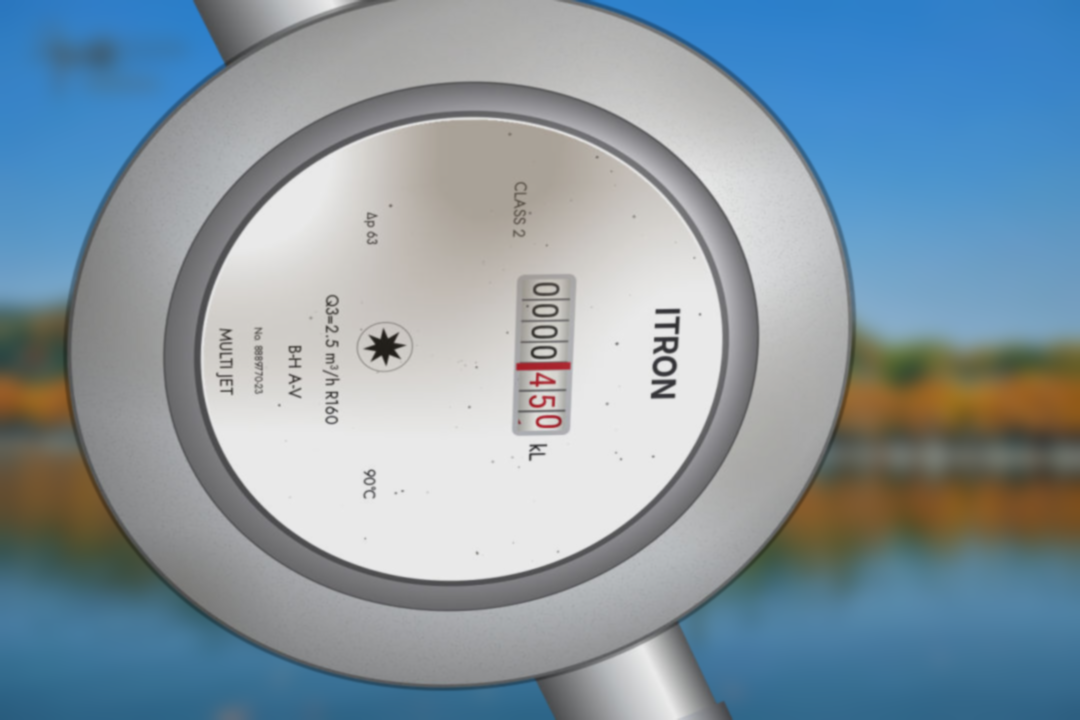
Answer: 0.450 kL
